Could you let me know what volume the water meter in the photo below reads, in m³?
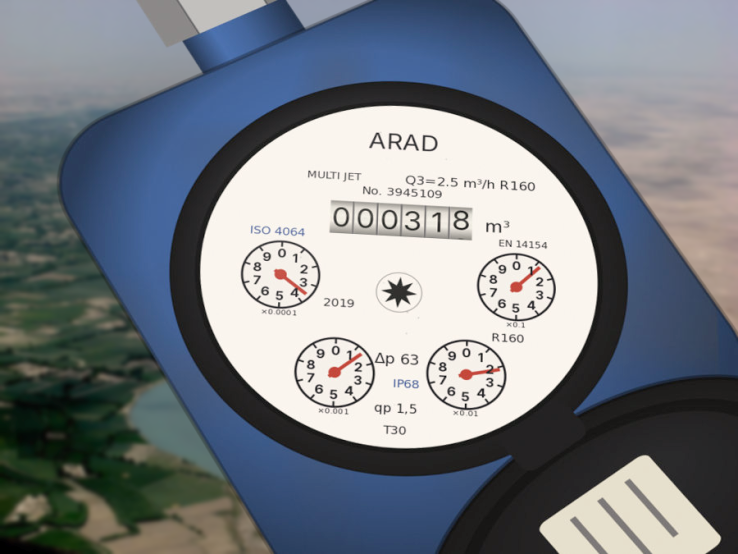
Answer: 318.1213 m³
